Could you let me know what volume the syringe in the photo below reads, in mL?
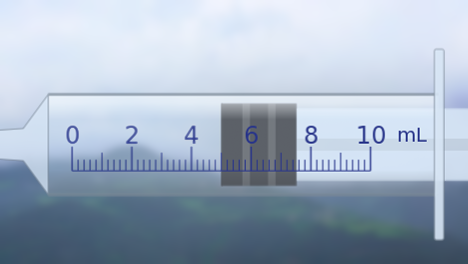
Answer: 5 mL
